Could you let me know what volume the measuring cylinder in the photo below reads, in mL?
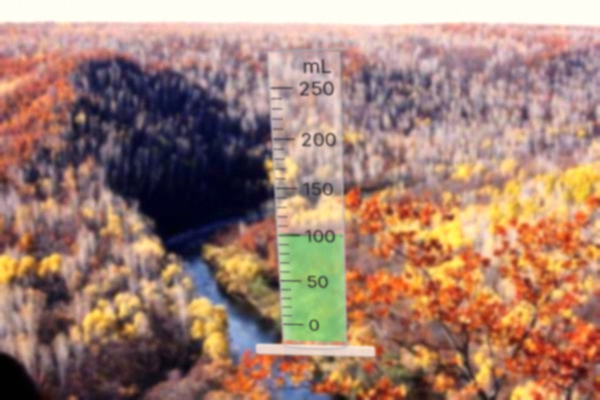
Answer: 100 mL
